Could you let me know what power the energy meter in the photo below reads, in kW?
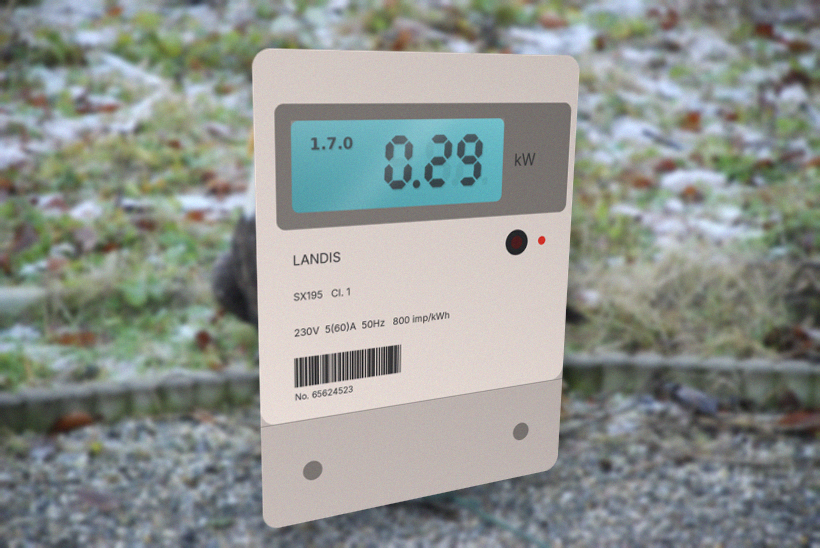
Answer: 0.29 kW
